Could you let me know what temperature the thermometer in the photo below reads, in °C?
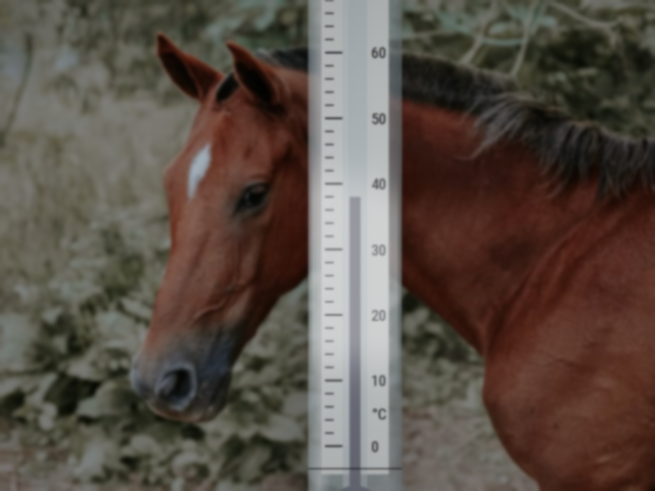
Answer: 38 °C
